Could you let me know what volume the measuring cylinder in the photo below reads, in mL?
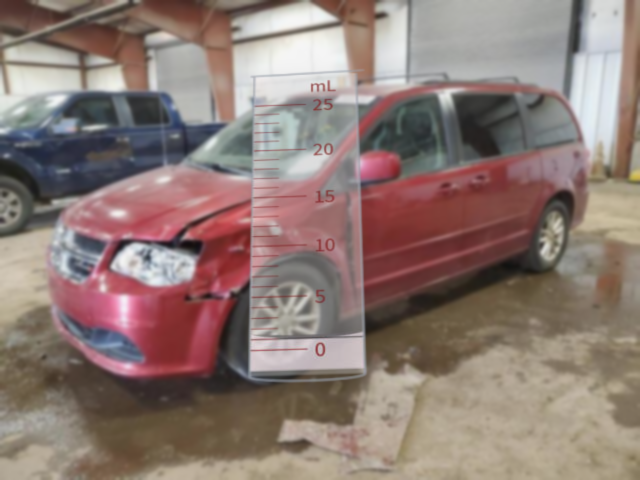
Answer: 1 mL
